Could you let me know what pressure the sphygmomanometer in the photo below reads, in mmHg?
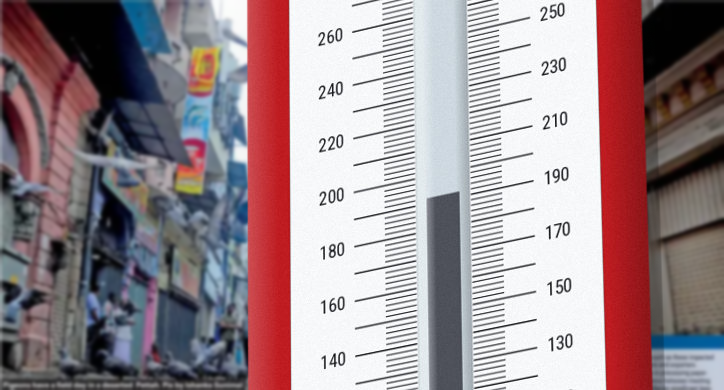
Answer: 192 mmHg
